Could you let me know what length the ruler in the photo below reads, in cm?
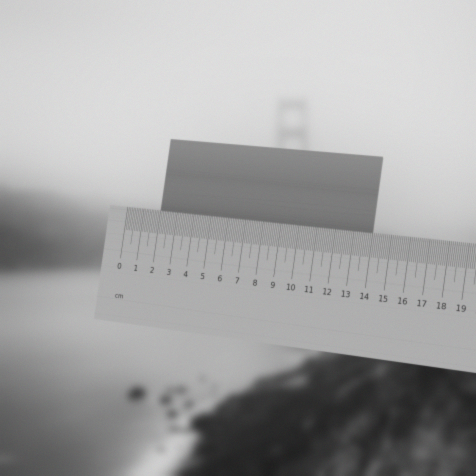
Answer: 12 cm
